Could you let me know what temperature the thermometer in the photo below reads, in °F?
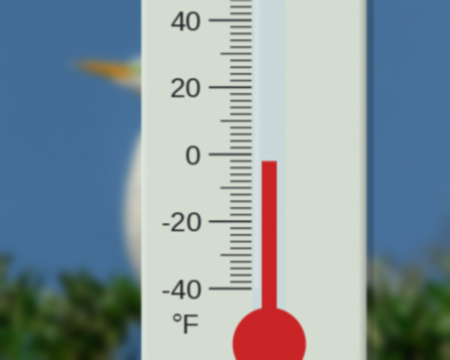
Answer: -2 °F
